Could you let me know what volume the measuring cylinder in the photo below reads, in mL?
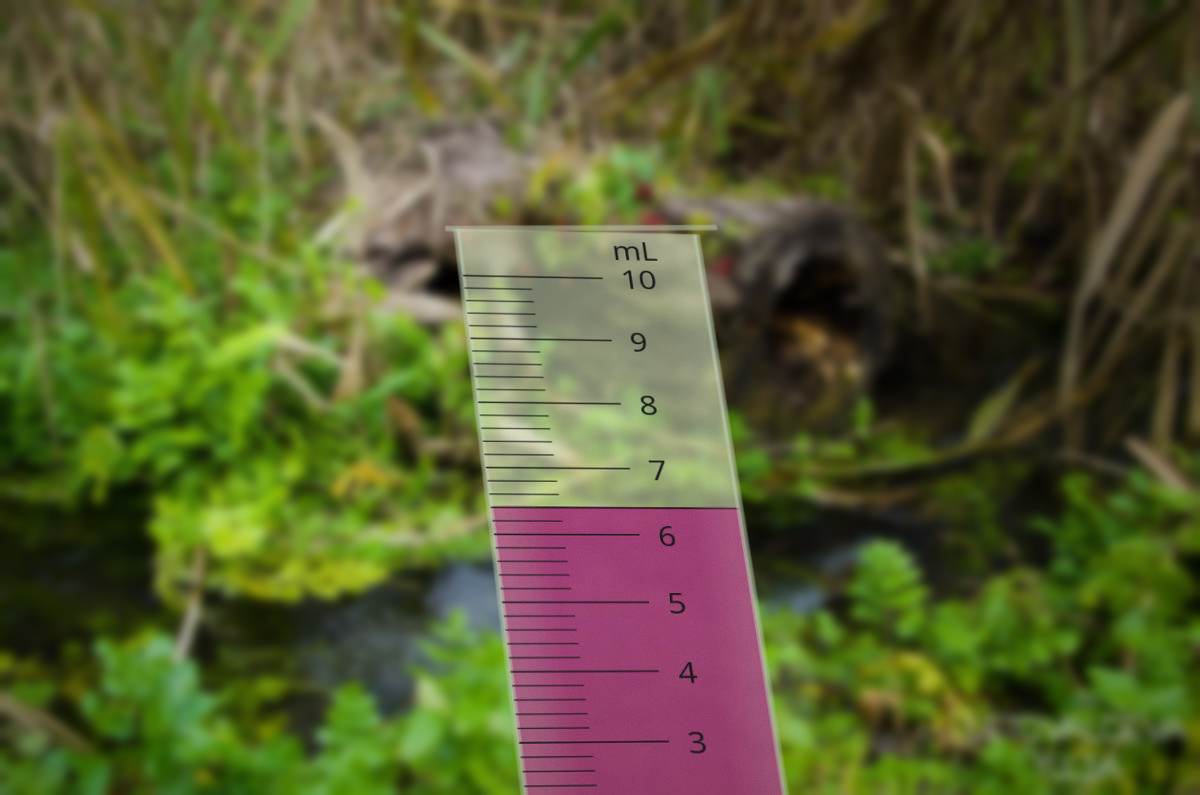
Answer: 6.4 mL
